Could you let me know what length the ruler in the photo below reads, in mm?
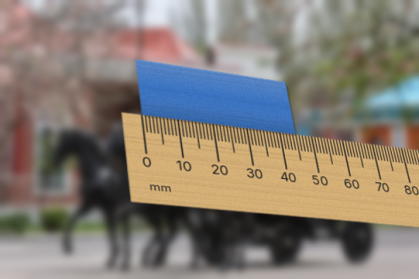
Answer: 45 mm
